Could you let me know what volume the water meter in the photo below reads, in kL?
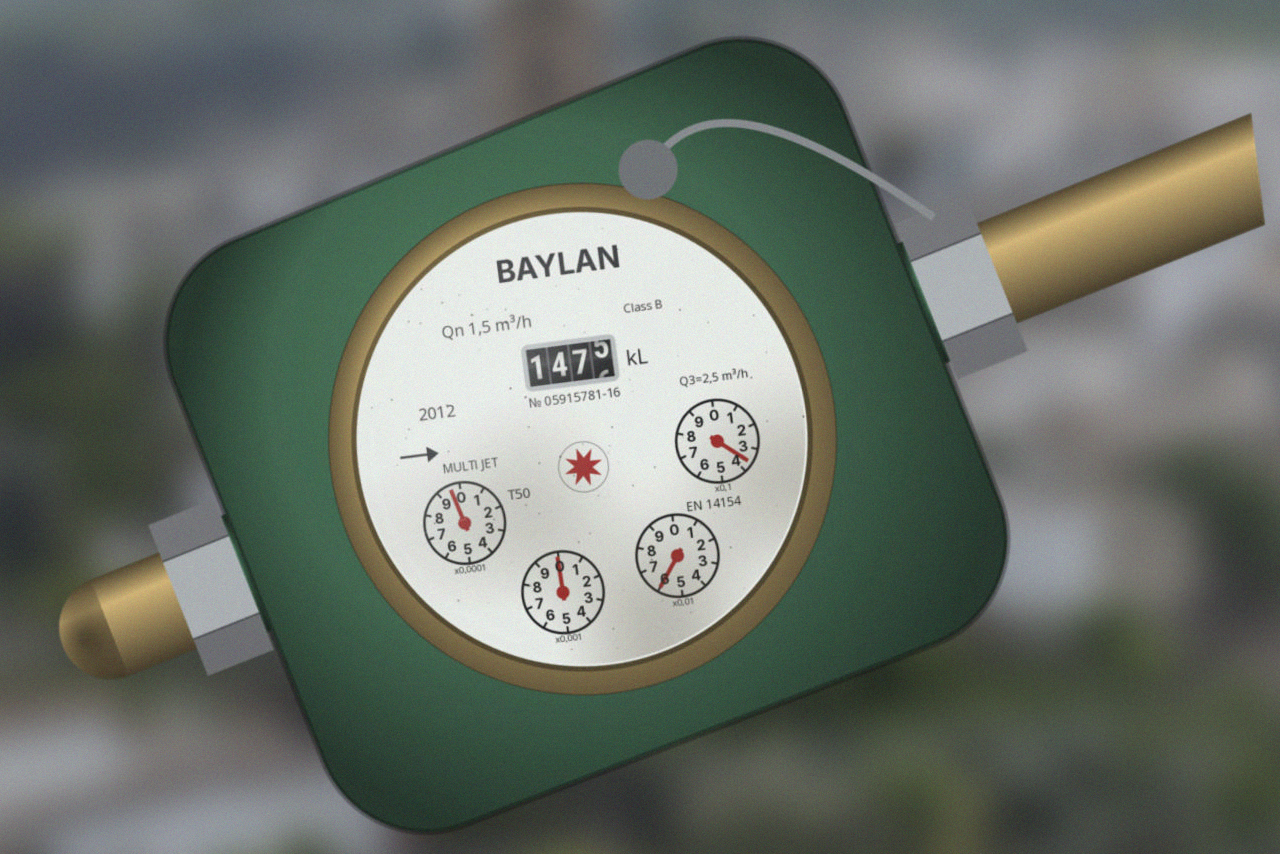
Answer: 1475.3599 kL
